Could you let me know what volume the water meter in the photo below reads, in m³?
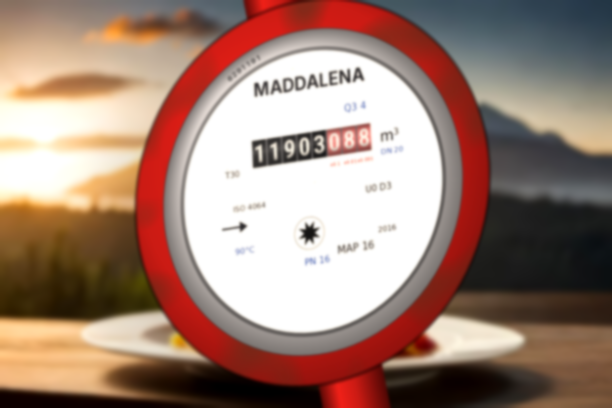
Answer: 11903.088 m³
